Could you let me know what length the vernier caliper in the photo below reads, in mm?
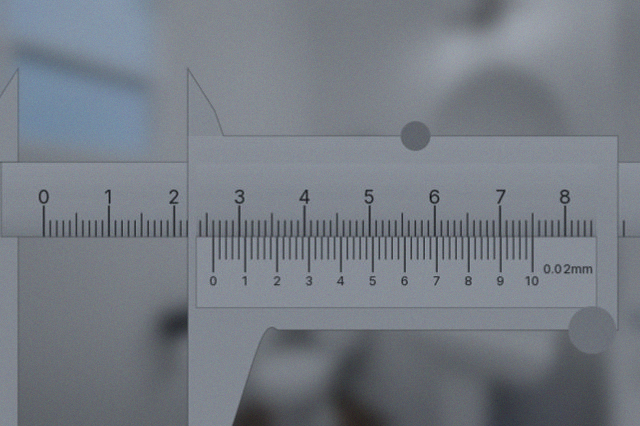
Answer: 26.0 mm
